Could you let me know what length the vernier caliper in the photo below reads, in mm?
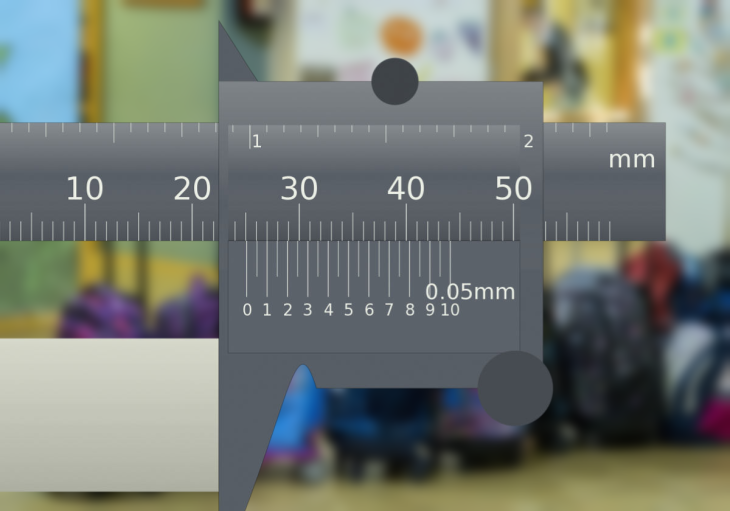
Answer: 25.1 mm
